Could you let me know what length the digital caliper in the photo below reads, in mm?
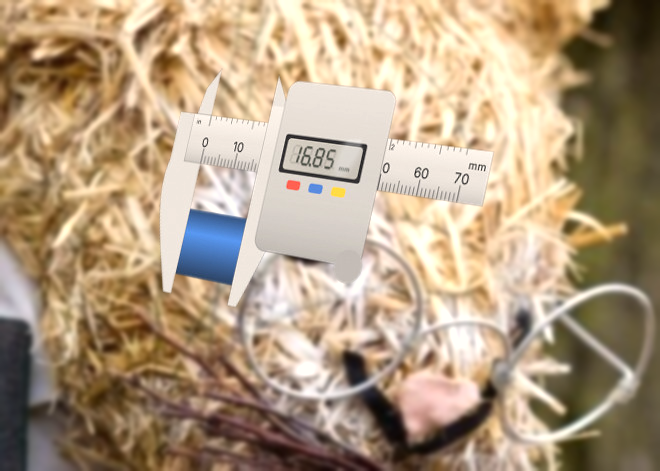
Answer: 16.85 mm
